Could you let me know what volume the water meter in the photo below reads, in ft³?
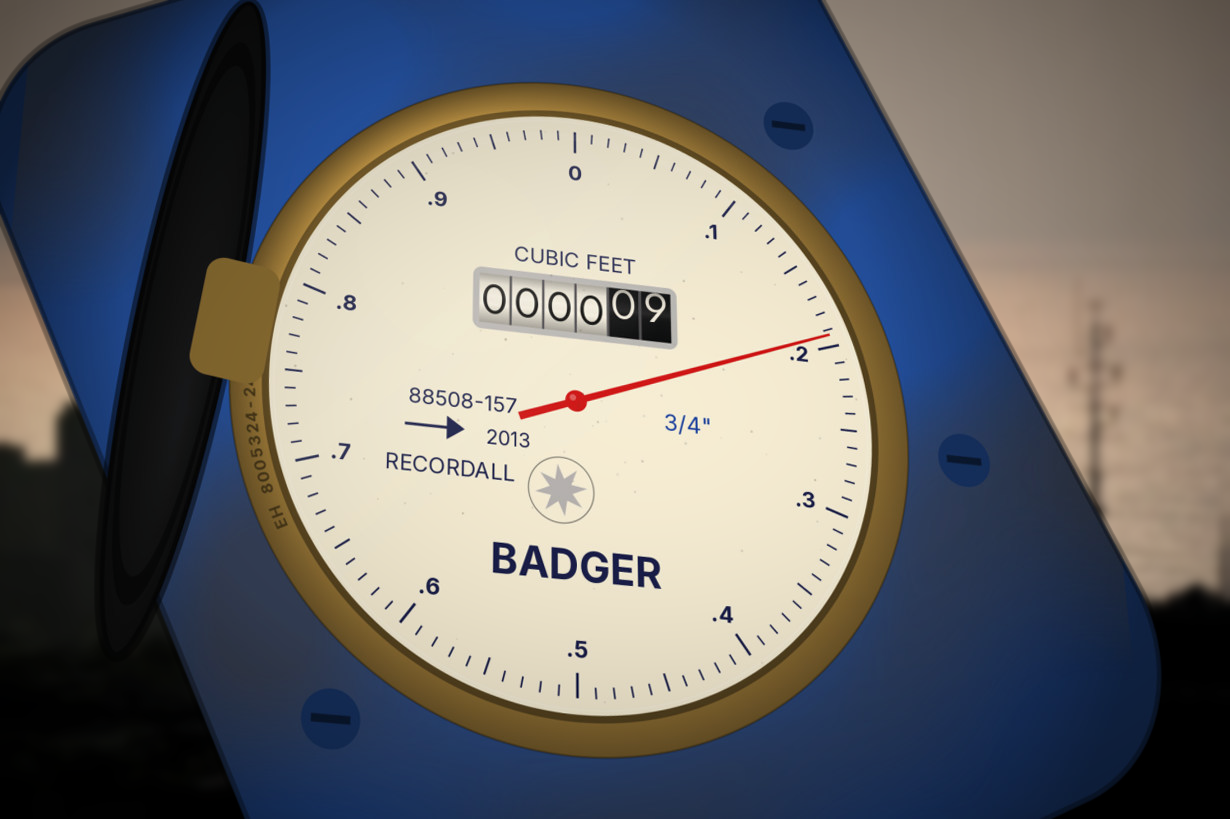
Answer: 9.19 ft³
